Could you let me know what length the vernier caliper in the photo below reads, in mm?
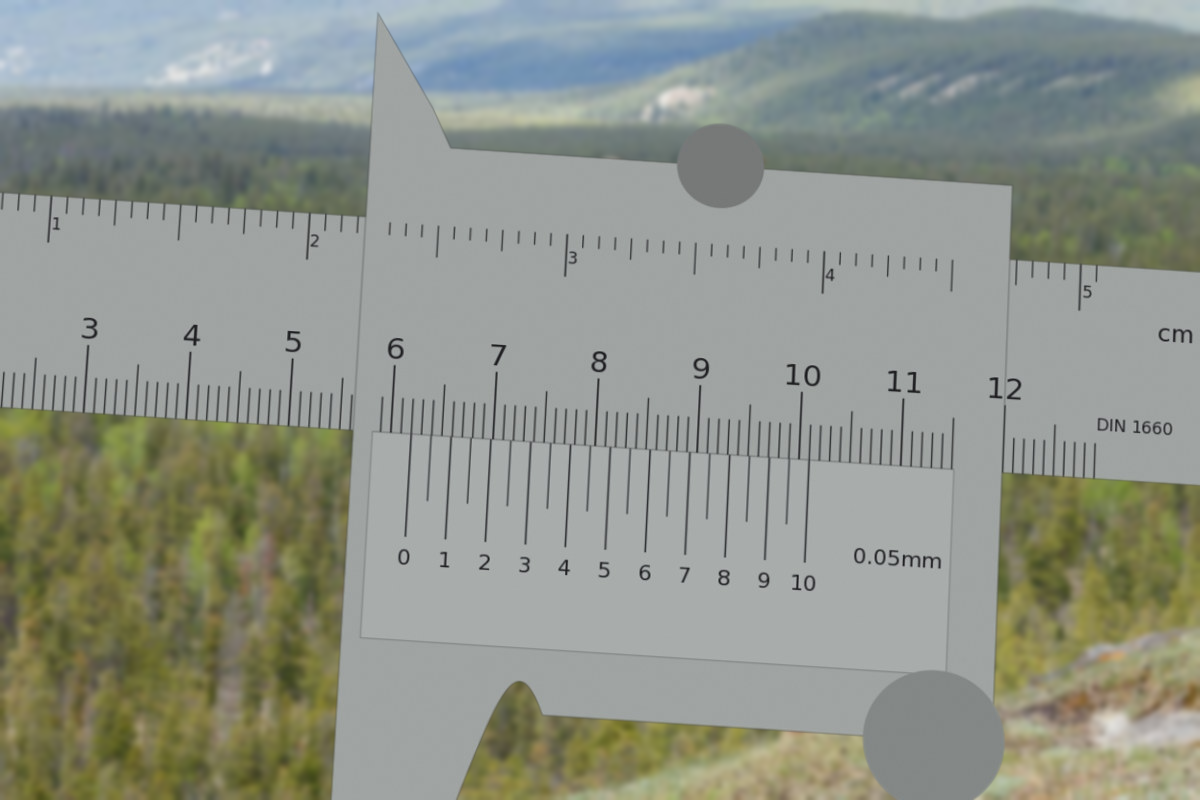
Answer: 62.0 mm
